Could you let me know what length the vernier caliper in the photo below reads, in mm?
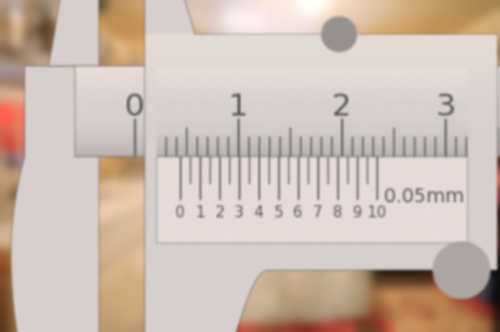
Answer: 4.4 mm
